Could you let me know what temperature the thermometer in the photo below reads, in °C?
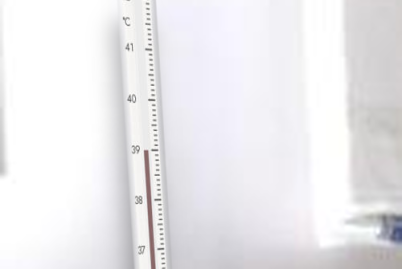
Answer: 39 °C
